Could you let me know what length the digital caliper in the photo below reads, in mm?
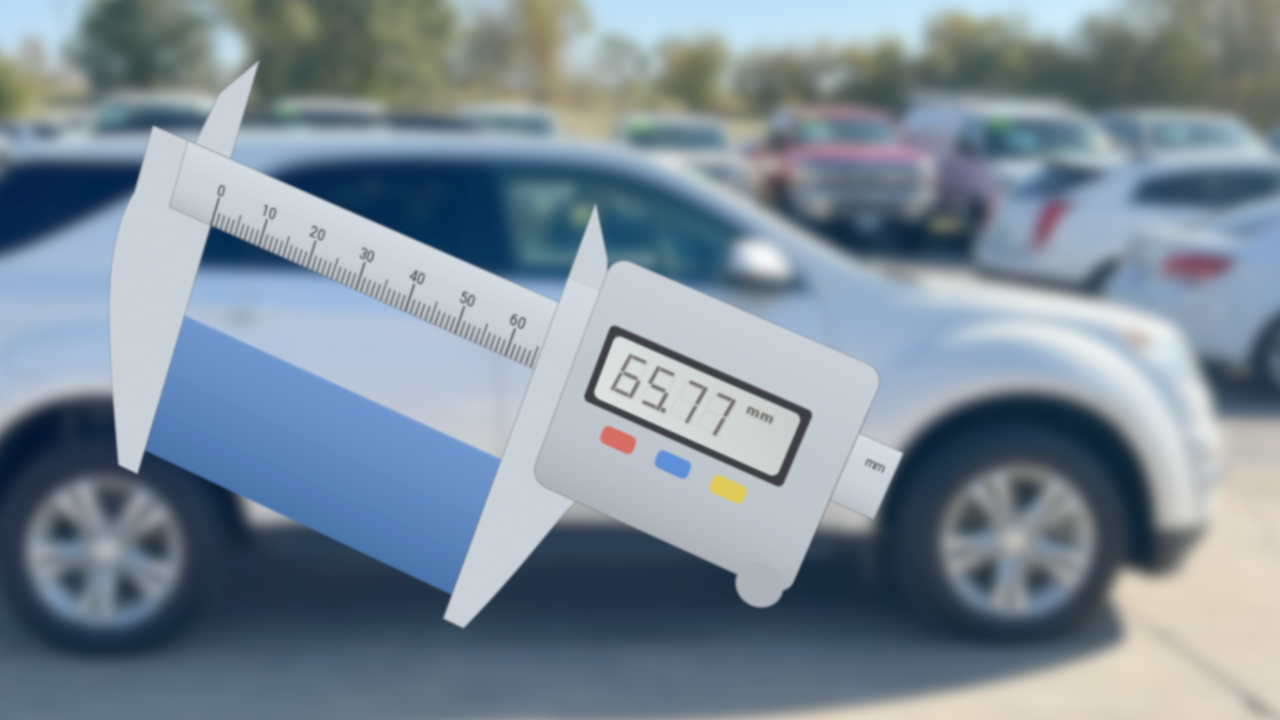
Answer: 65.77 mm
